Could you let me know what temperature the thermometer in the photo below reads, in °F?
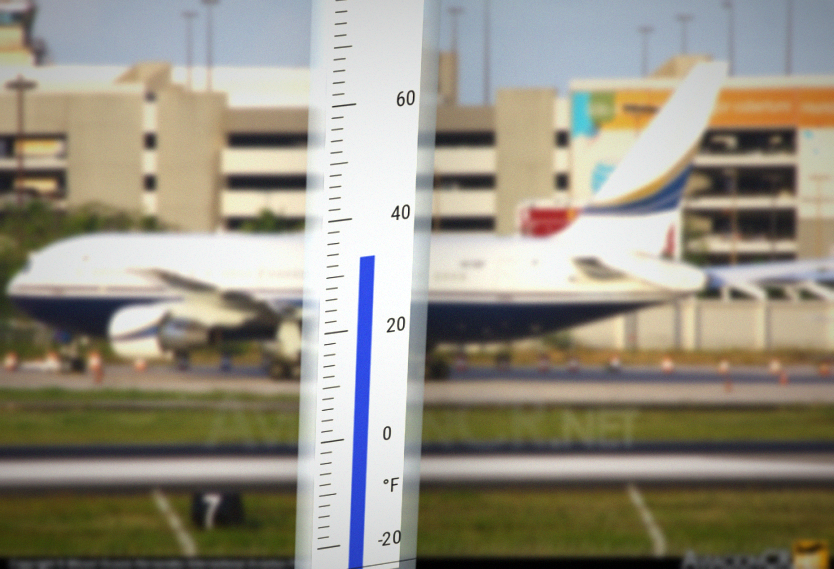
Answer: 33 °F
